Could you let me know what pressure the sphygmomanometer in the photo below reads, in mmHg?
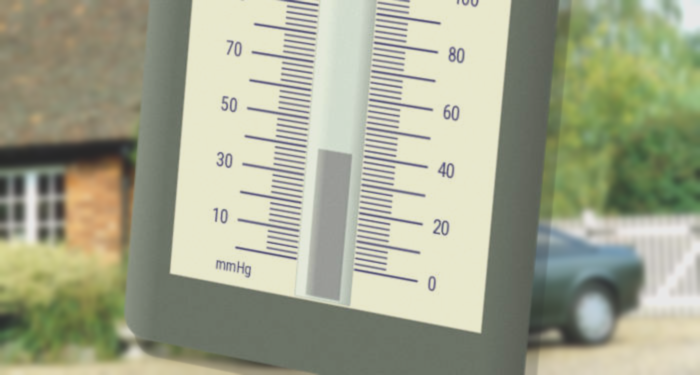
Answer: 40 mmHg
